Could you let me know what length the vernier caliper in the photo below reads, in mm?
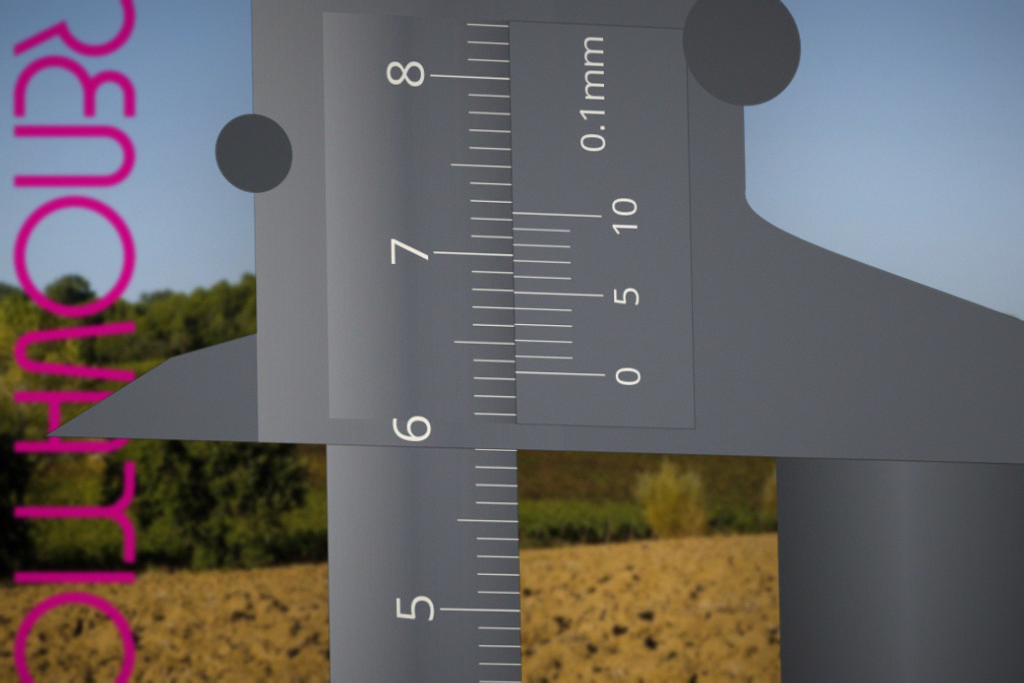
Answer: 63.4 mm
